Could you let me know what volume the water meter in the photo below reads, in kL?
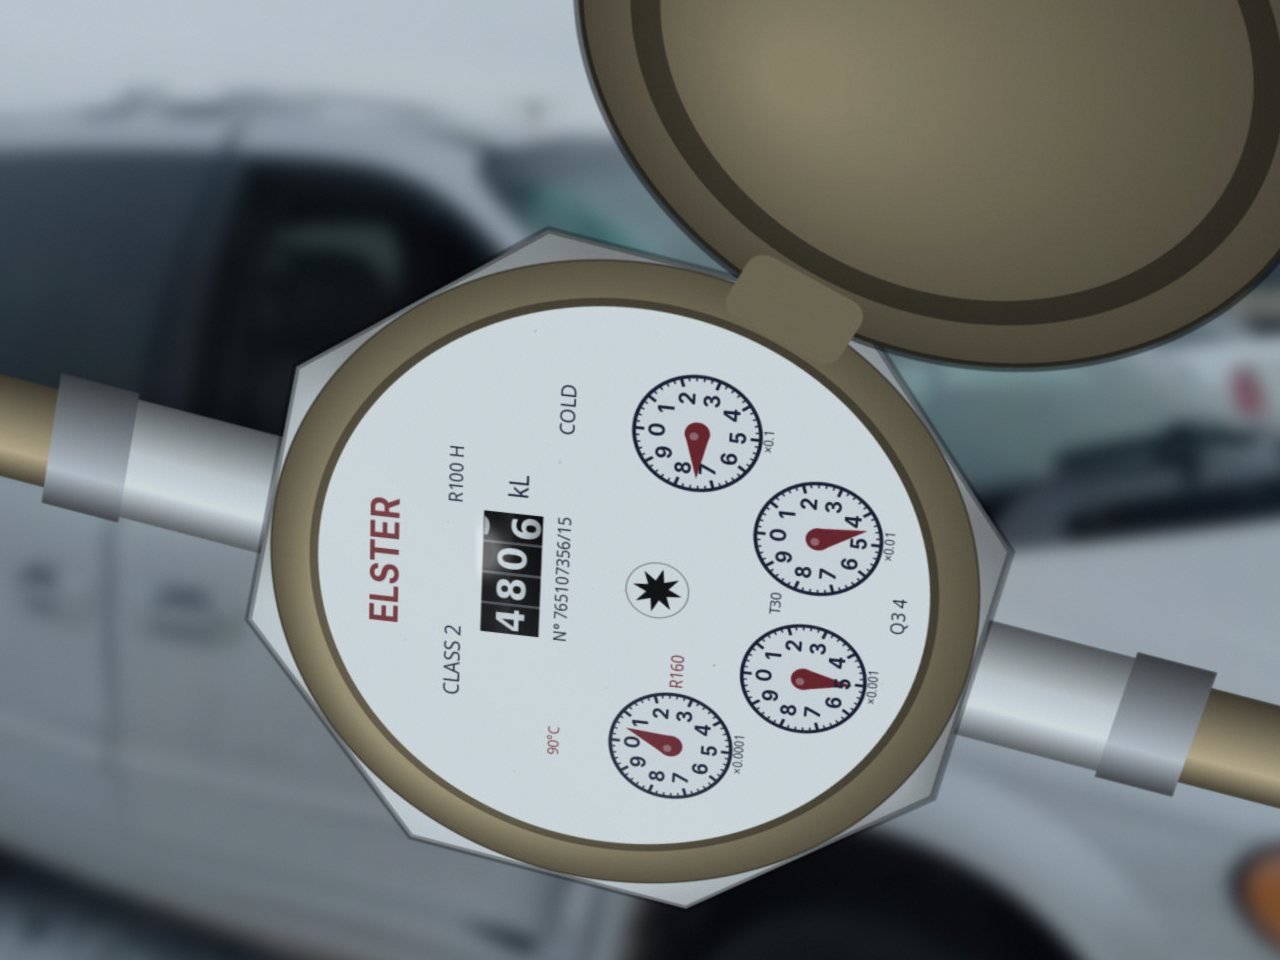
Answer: 4805.7450 kL
